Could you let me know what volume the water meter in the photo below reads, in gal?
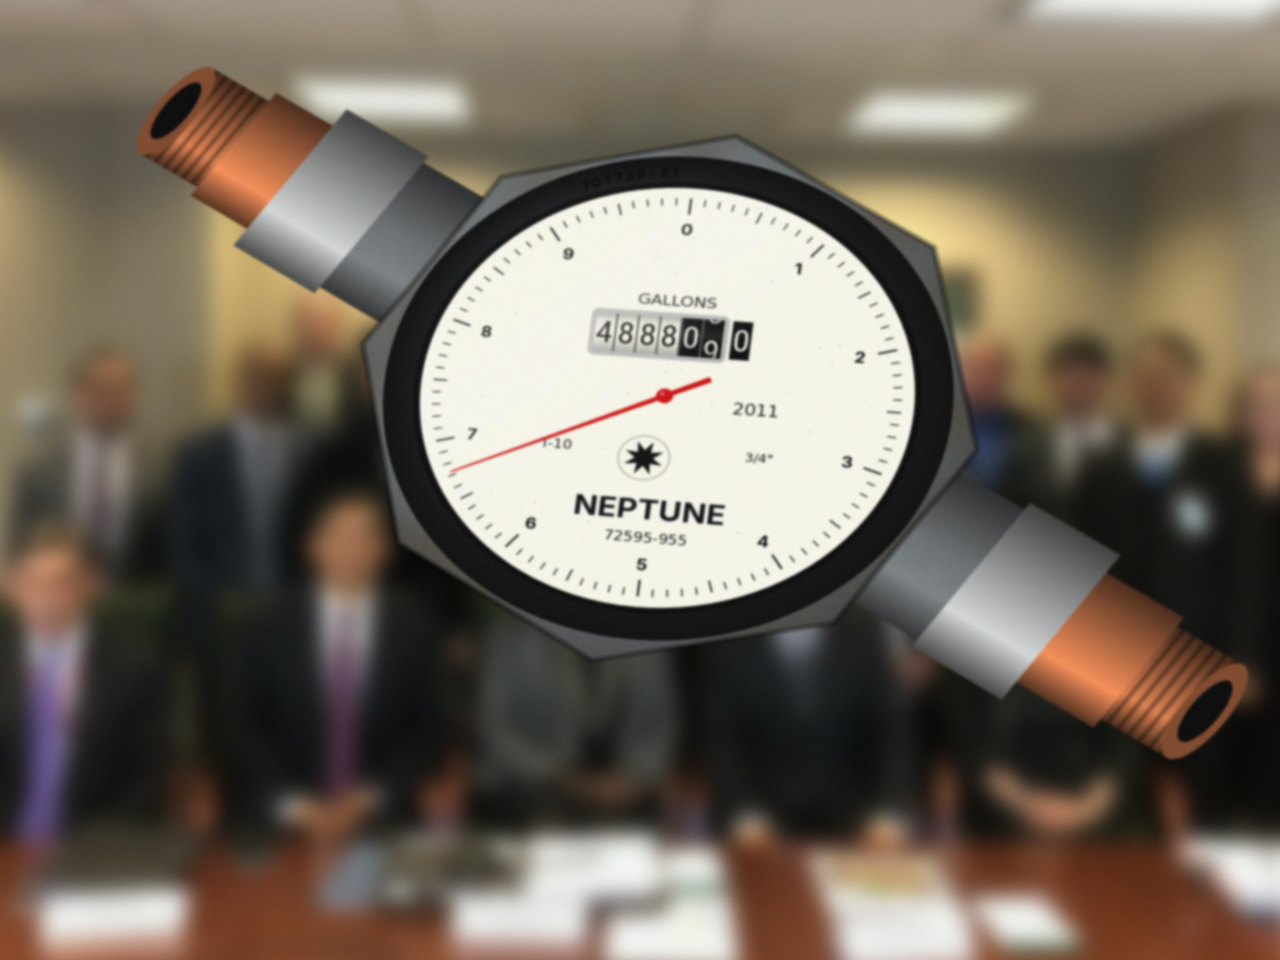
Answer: 4888086.7 gal
